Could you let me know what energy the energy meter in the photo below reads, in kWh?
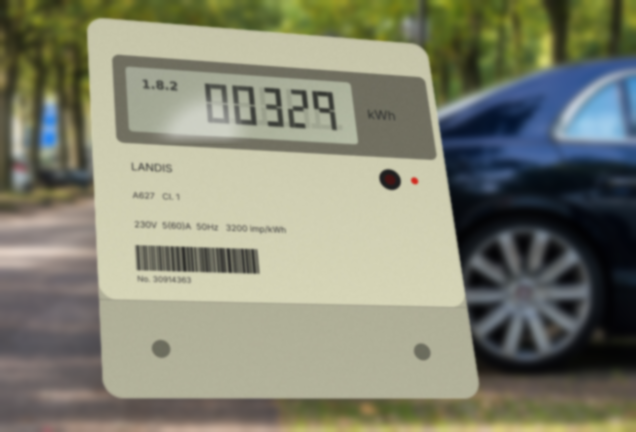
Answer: 329 kWh
